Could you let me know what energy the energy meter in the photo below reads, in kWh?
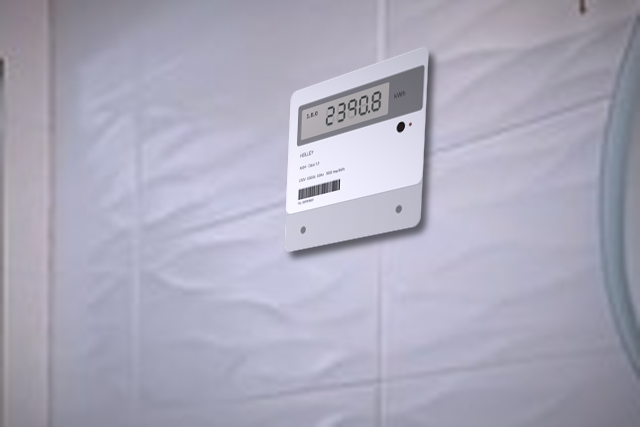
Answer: 2390.8 kWh
